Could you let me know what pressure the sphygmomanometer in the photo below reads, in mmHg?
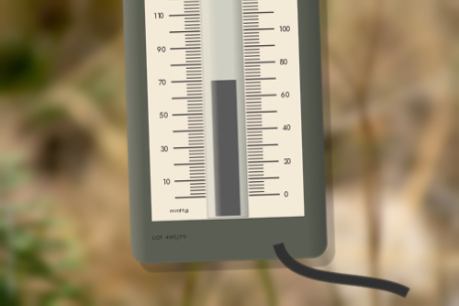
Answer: 70 mmHg
